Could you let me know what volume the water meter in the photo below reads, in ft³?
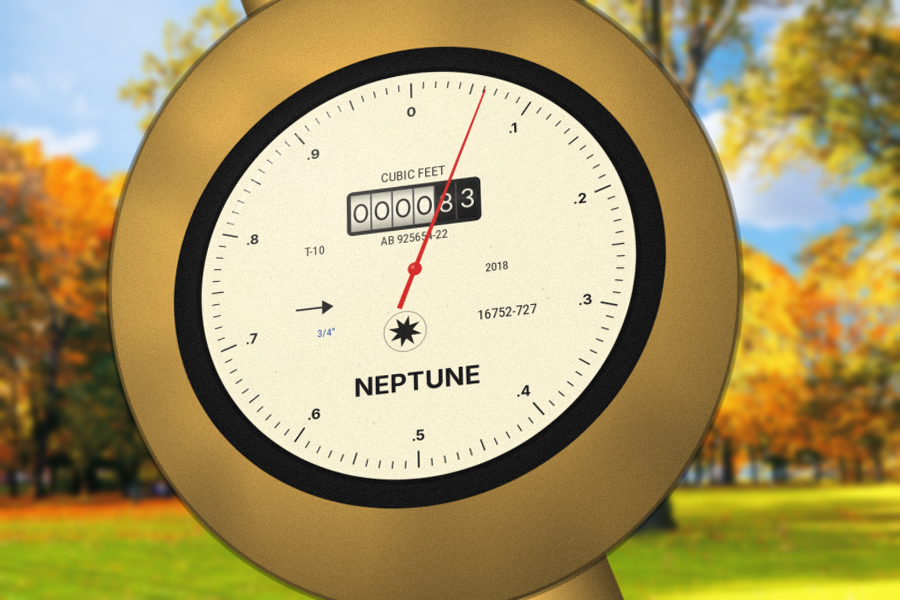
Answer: 83.06 ft³
